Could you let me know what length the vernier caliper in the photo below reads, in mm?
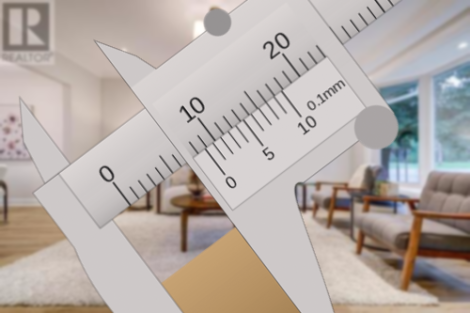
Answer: 8.8 mm
